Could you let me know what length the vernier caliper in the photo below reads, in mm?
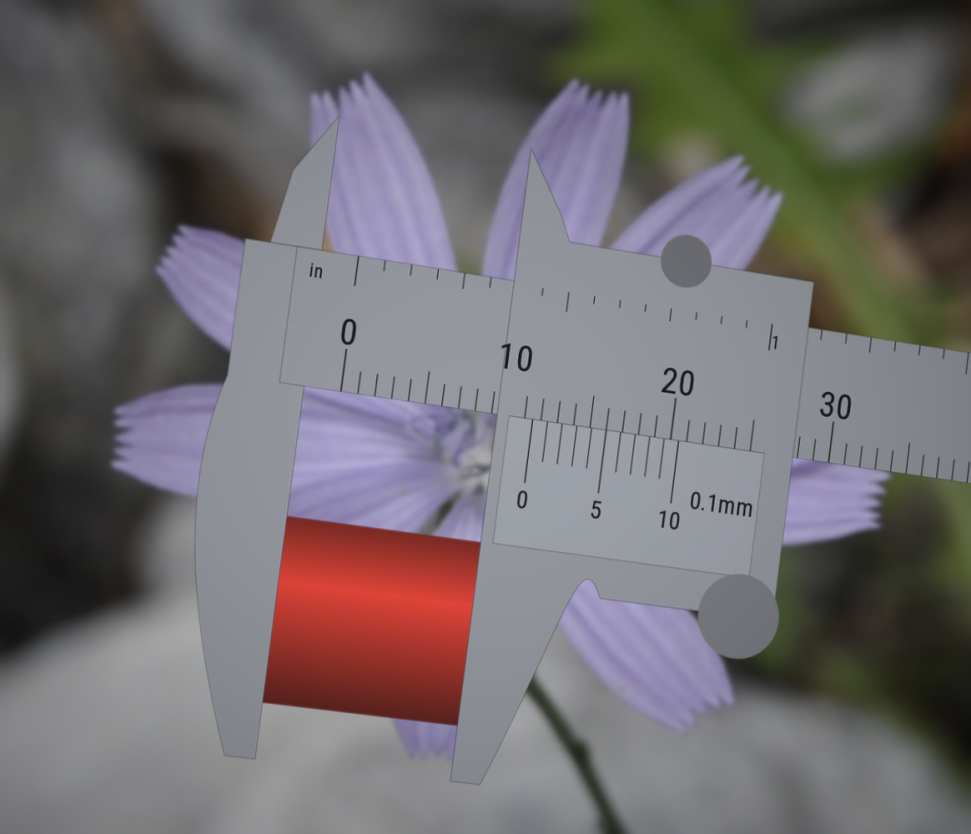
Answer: 11.5 mm
